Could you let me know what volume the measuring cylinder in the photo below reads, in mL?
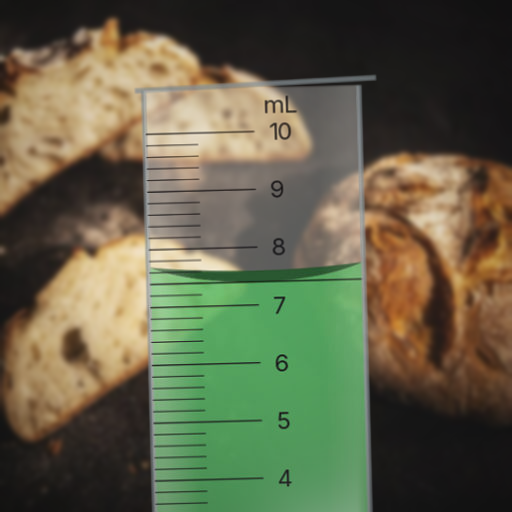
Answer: 7.4 mL
